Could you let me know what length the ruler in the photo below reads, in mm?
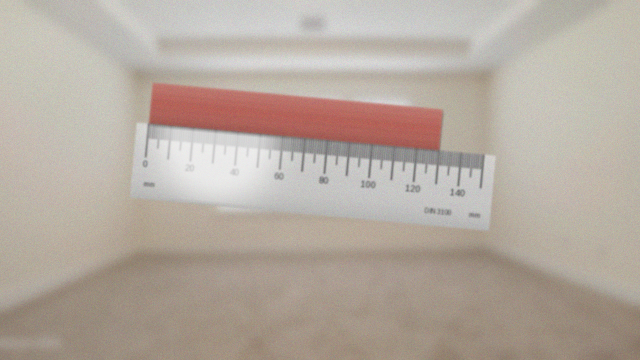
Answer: 130 mm
